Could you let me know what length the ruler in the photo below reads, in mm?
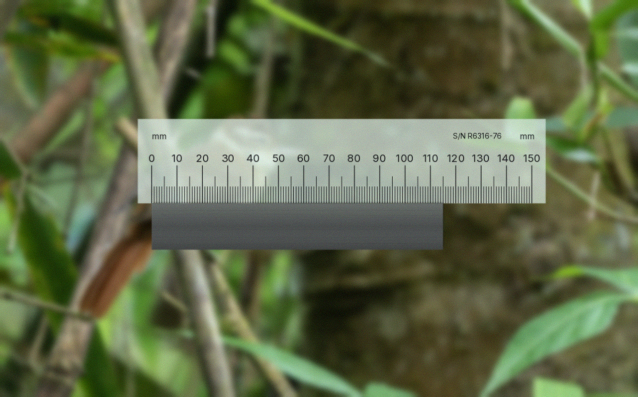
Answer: 115 mm
